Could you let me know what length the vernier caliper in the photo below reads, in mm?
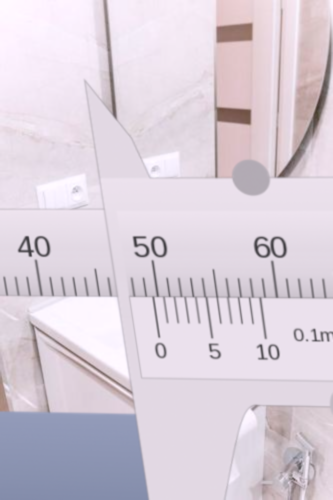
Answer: 49.6 mm
